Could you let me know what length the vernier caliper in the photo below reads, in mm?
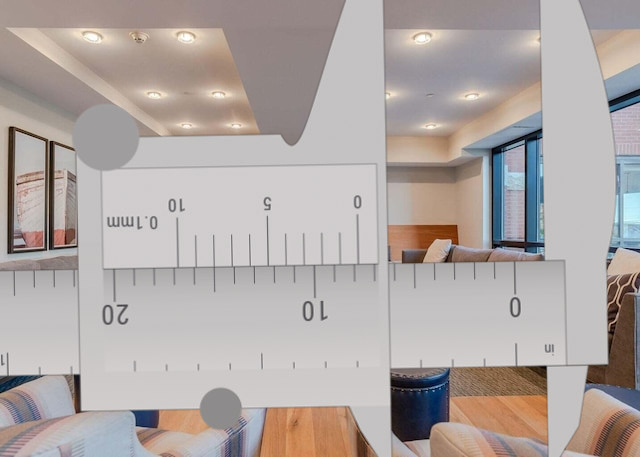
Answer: 7.8 mm
